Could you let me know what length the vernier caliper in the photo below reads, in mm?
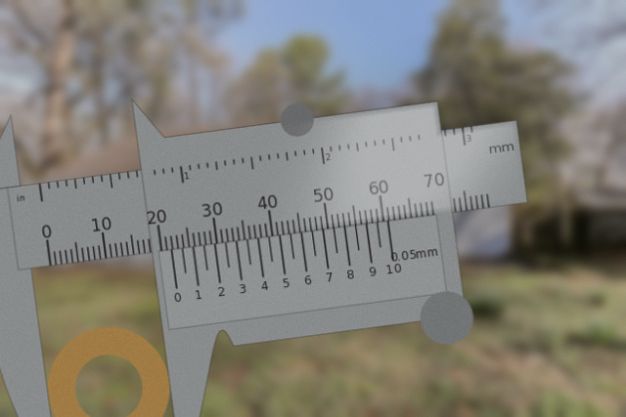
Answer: 21.8 mm
